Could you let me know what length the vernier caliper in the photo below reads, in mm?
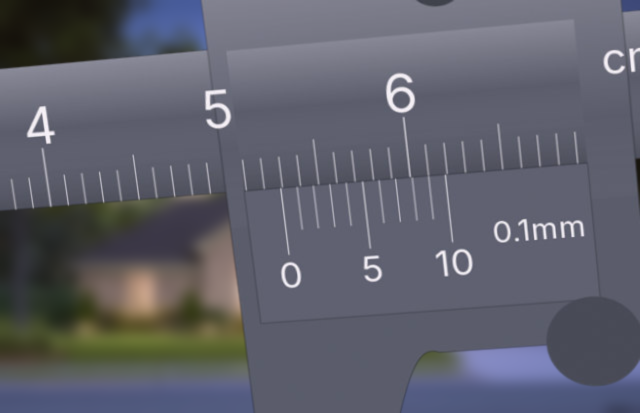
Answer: 52.9 mm
